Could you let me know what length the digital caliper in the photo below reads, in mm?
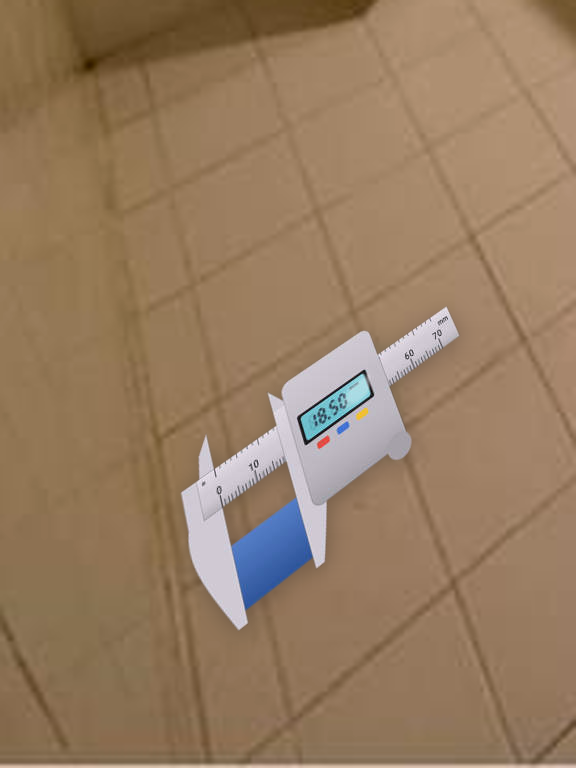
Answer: 18.50 mm
